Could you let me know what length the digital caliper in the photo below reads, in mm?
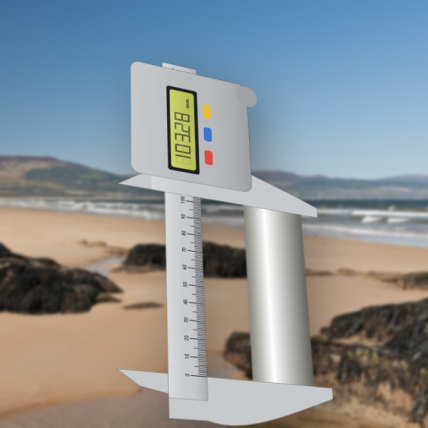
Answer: 103.28 mm
